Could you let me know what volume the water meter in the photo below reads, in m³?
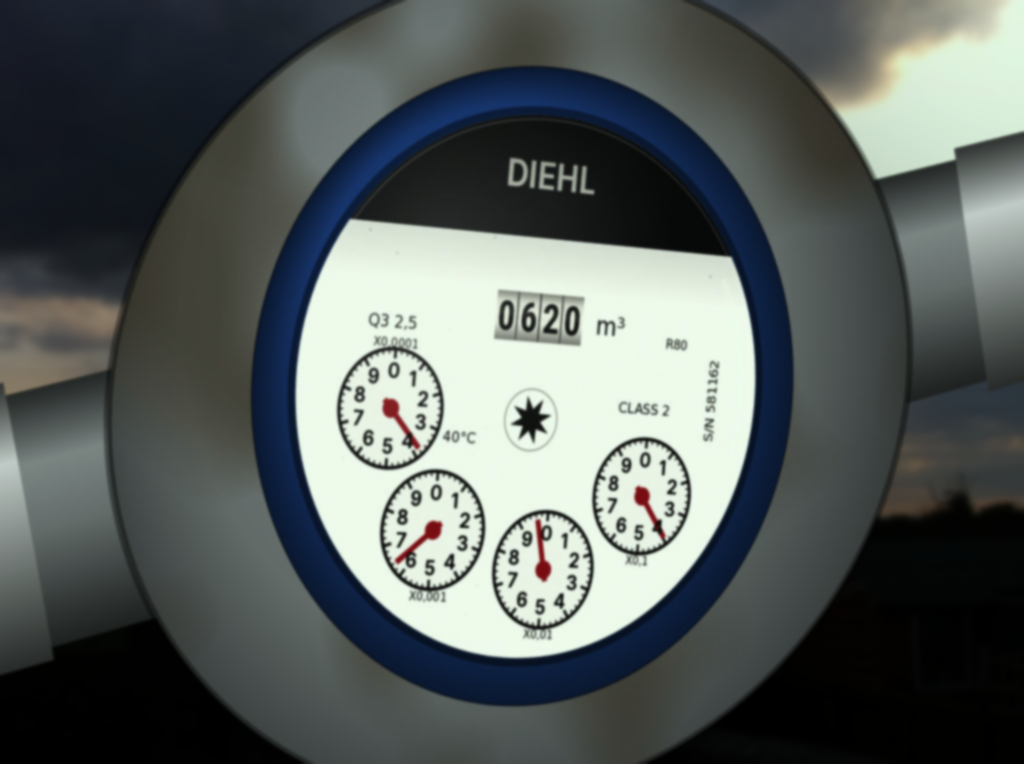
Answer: 620.3963 m³
